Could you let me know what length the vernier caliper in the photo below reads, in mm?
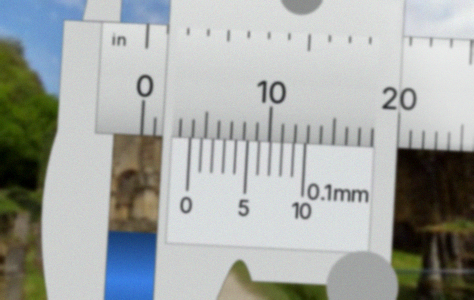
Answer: 3.8 mm
